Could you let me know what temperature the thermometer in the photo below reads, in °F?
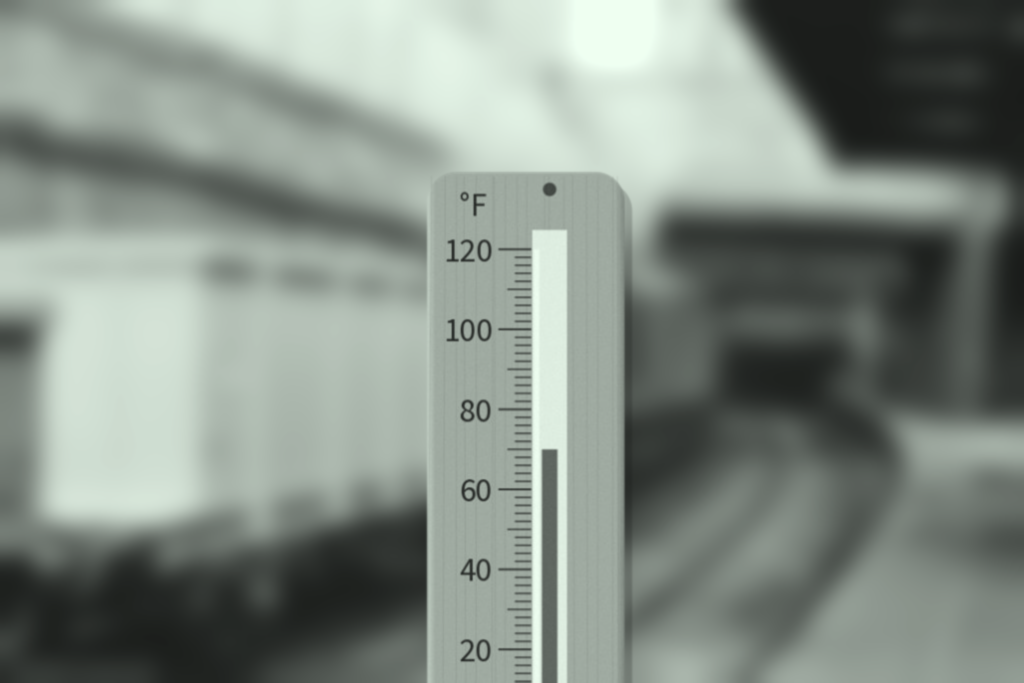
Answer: 70 °F
